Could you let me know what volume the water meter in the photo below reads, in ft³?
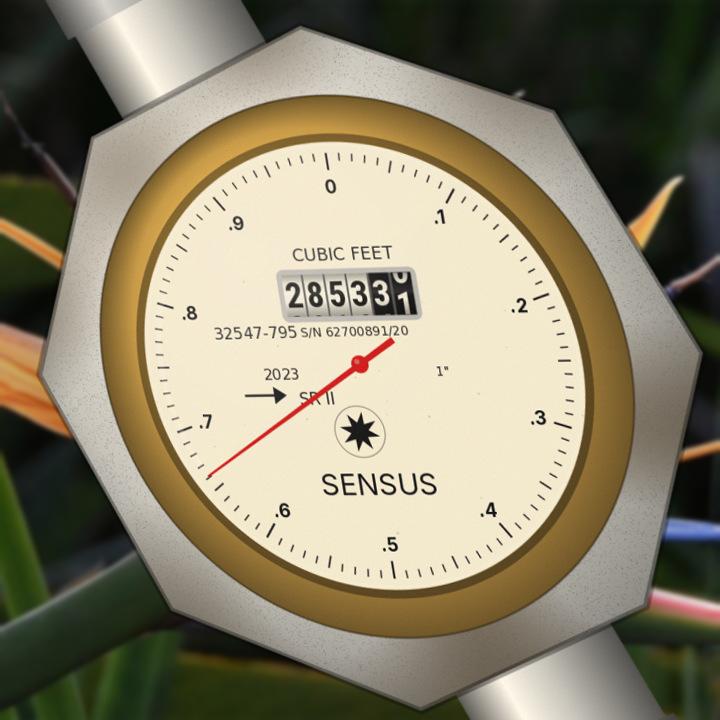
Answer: 285330.66 ft³
